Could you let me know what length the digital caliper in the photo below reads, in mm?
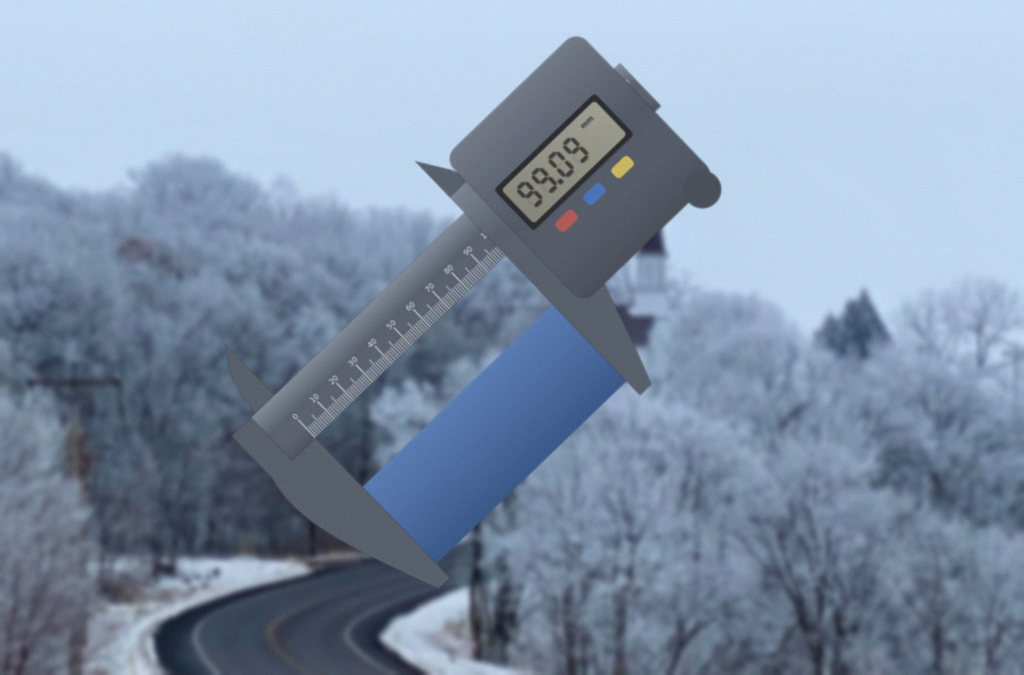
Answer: 99.09 mm
